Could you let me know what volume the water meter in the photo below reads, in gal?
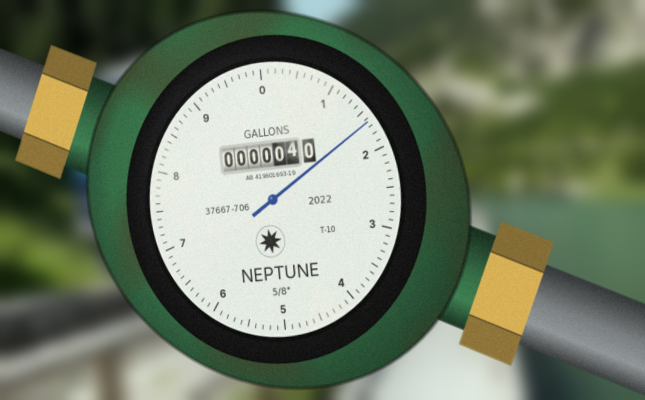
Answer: 41.6 gal
